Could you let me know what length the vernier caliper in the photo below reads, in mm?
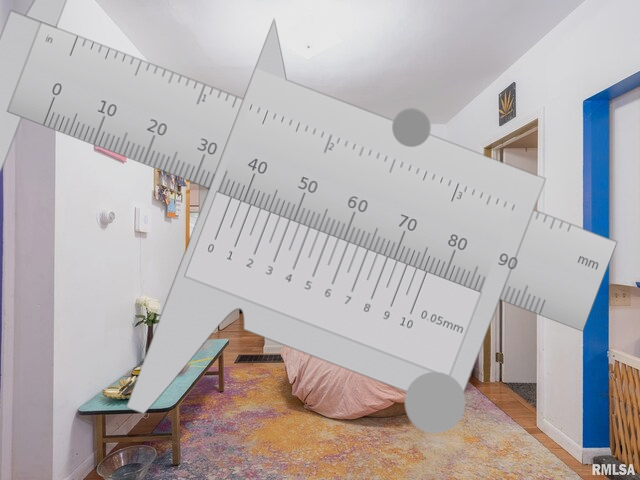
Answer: 37.5 mm
